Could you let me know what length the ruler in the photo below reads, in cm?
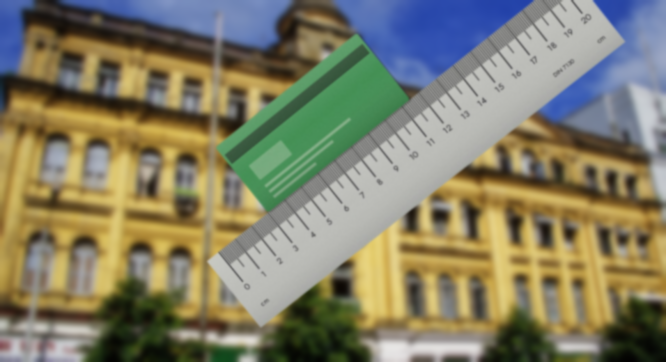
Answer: 8.5 cm
